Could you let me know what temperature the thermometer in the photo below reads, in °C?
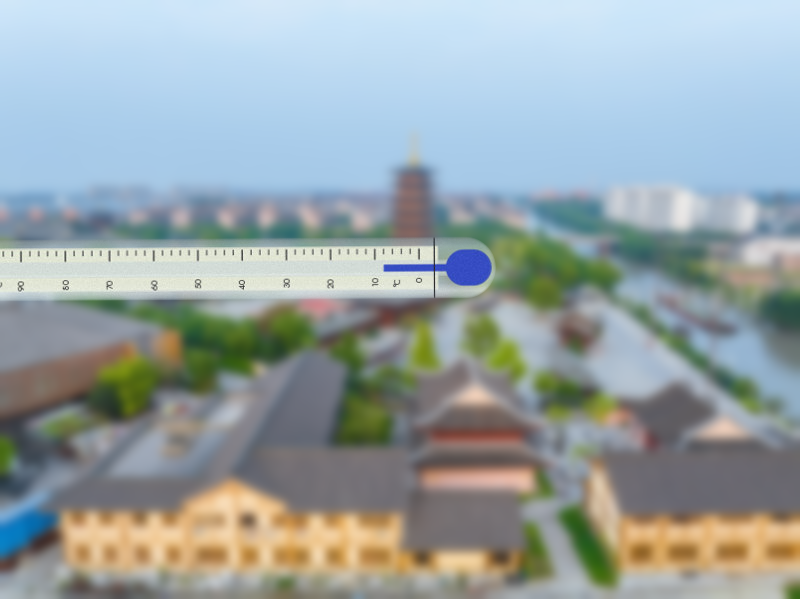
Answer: 8 °C
